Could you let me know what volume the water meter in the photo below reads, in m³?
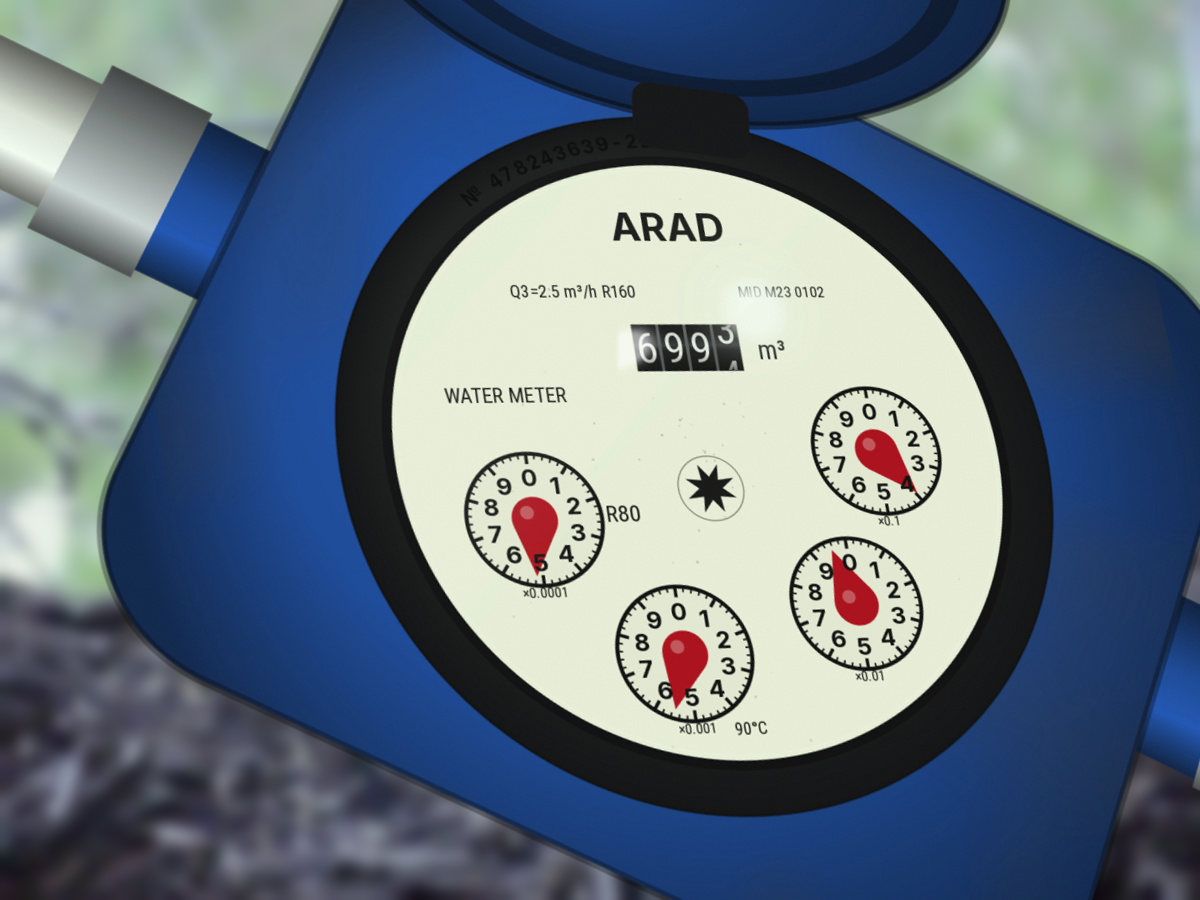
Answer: 6993.3955 m³
